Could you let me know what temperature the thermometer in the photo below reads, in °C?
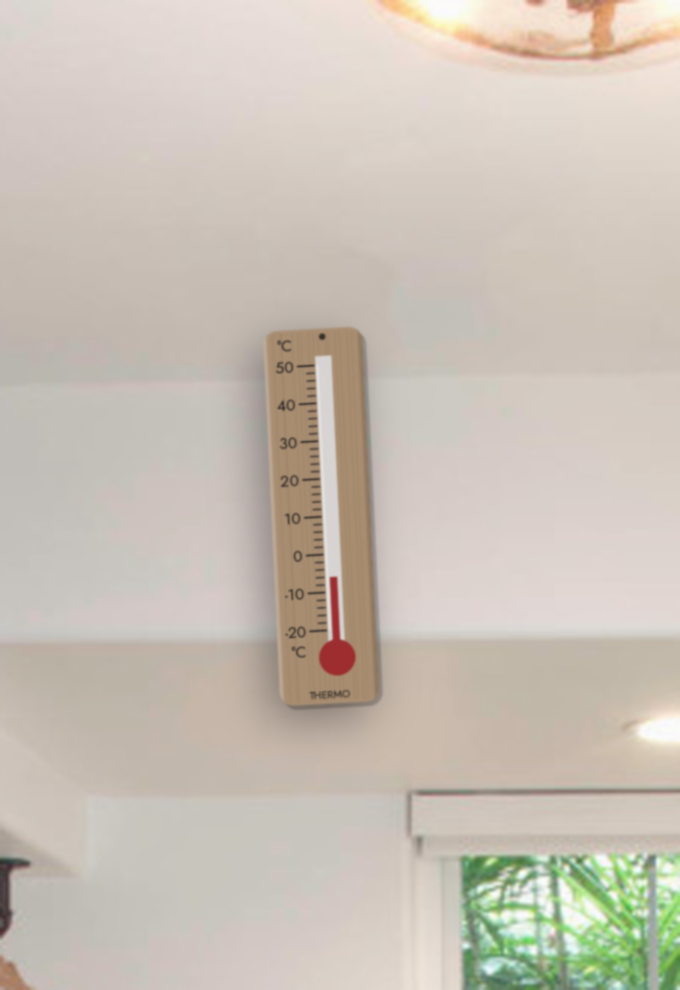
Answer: -6 °C
